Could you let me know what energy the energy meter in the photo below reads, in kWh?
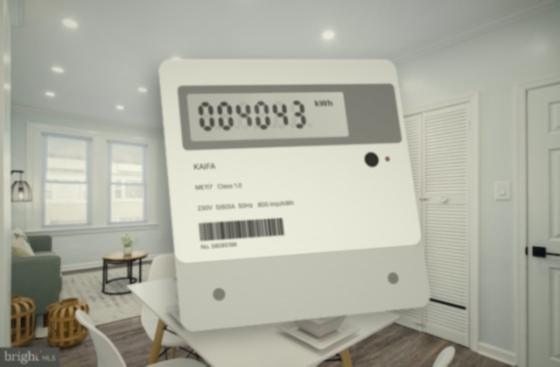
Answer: 4043 kWh
